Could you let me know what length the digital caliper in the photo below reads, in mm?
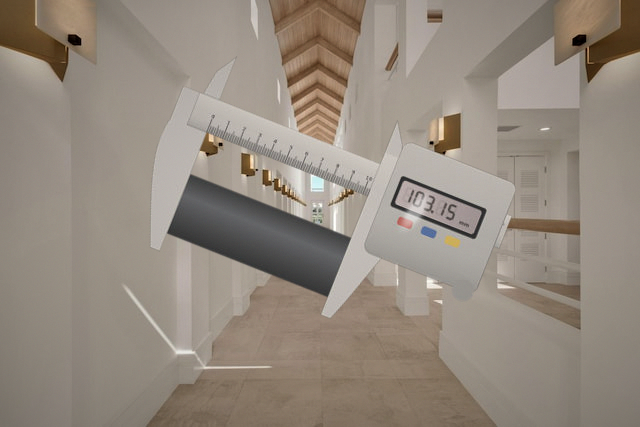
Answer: 103.15 mm
